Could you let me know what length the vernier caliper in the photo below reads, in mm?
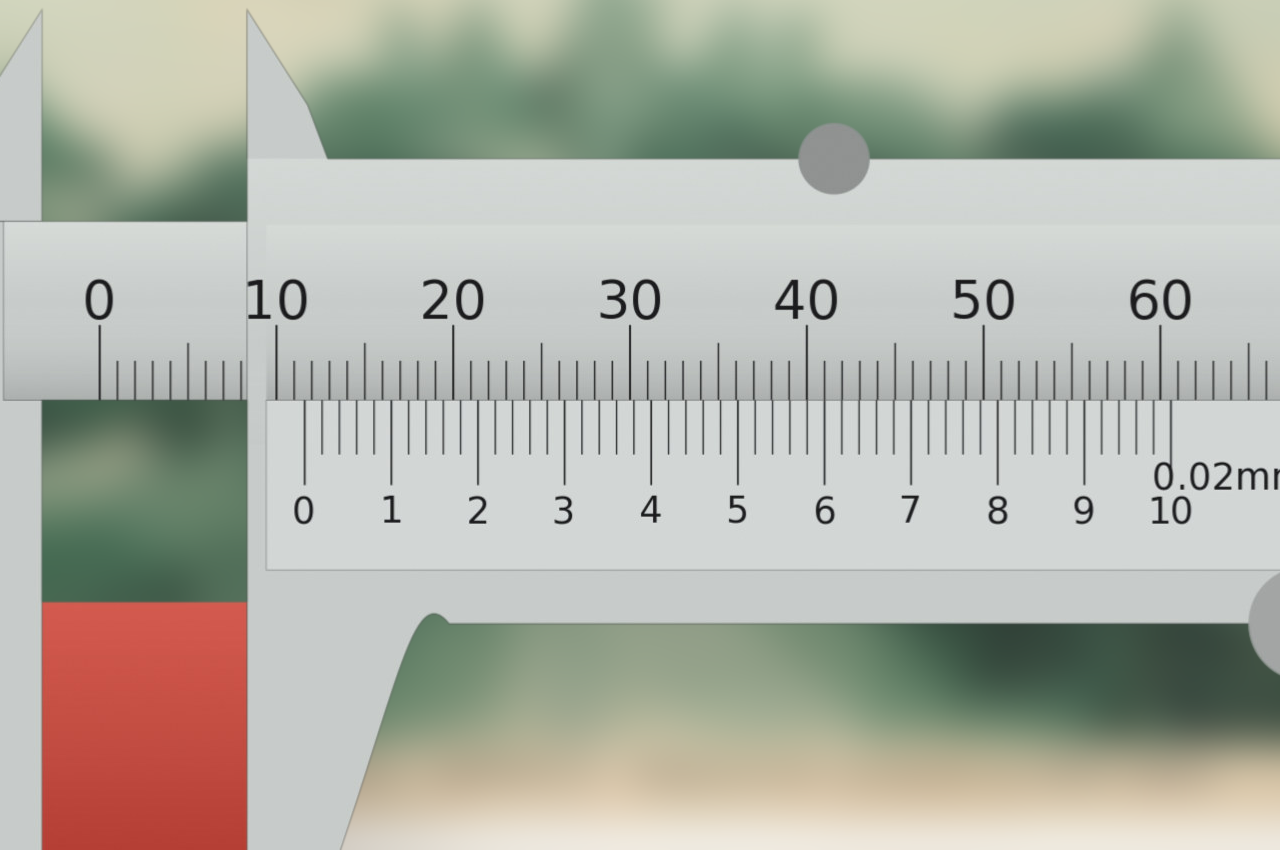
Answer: 11.6 mm
